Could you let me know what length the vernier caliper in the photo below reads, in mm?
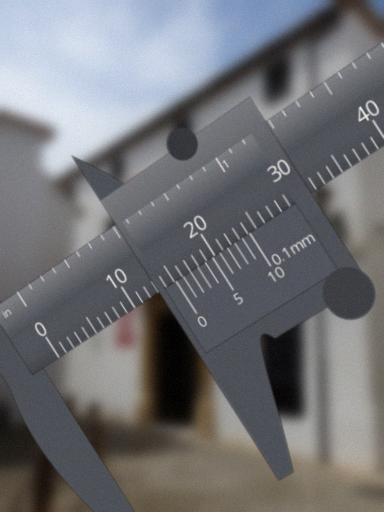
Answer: 15.2 mm
